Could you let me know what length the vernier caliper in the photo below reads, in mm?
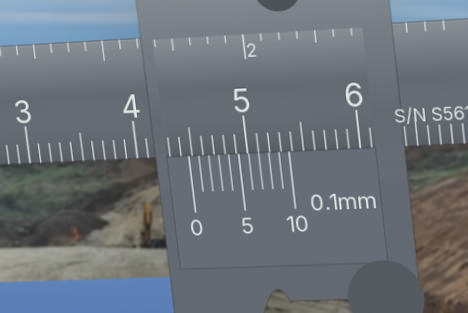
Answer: 44.7 mm
